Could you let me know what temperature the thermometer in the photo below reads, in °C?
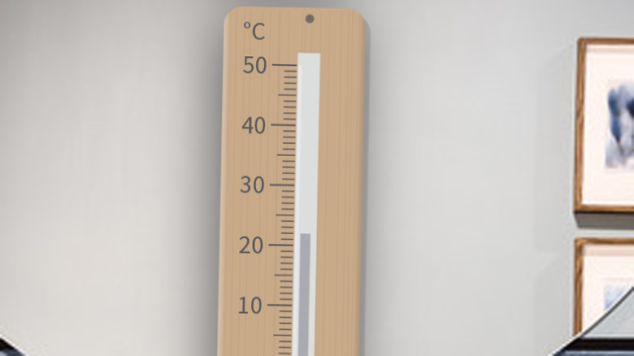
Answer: 22 °C
